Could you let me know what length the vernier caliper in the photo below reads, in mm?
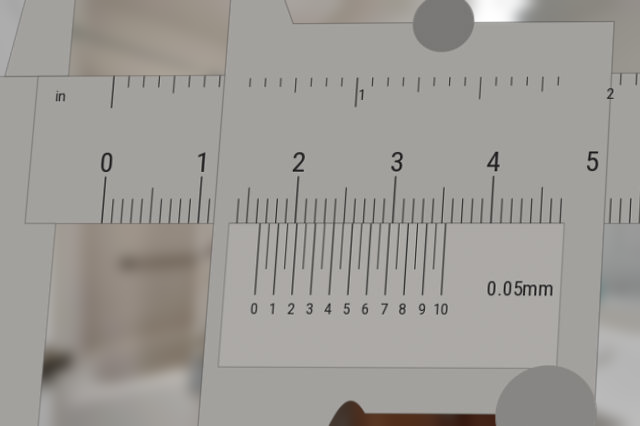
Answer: 16.4 mm
